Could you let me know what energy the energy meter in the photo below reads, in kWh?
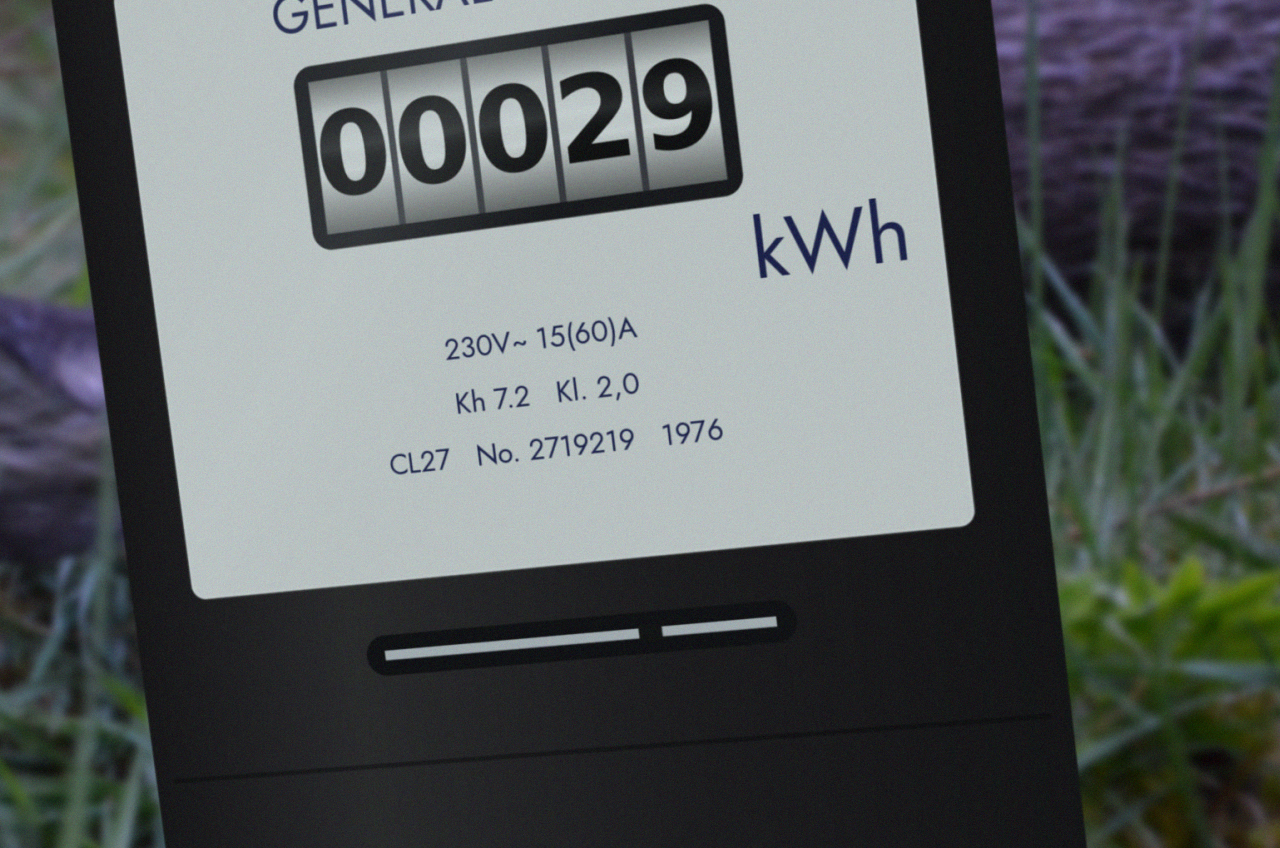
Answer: 29 kWh
